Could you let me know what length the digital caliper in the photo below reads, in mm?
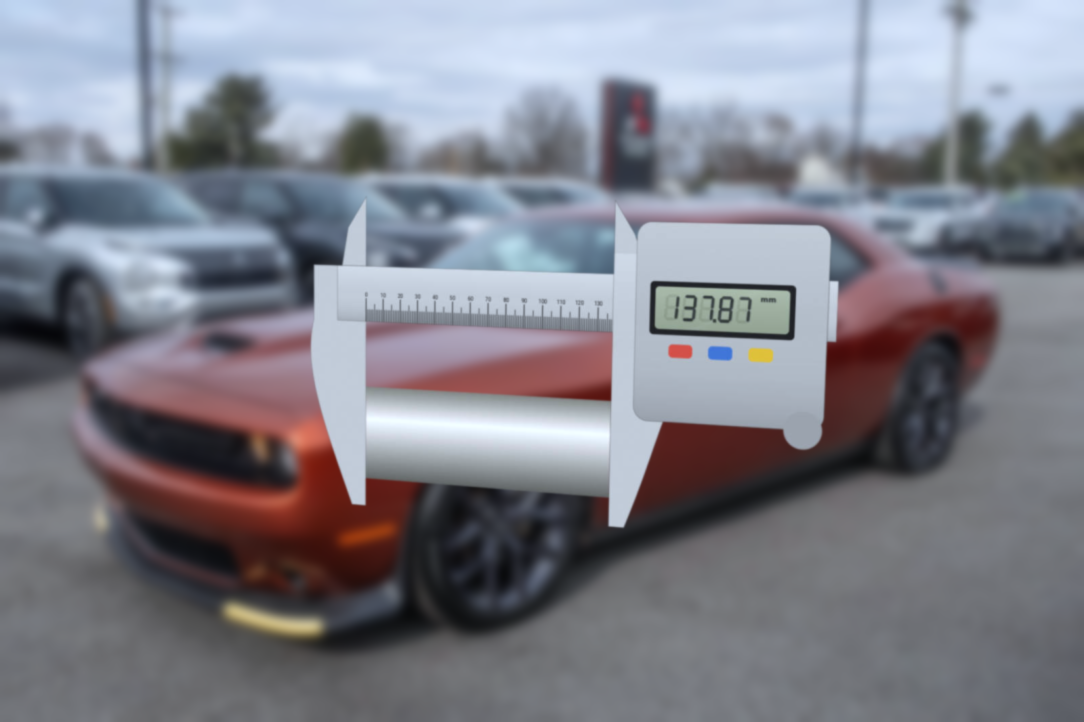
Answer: 137.87 mm
